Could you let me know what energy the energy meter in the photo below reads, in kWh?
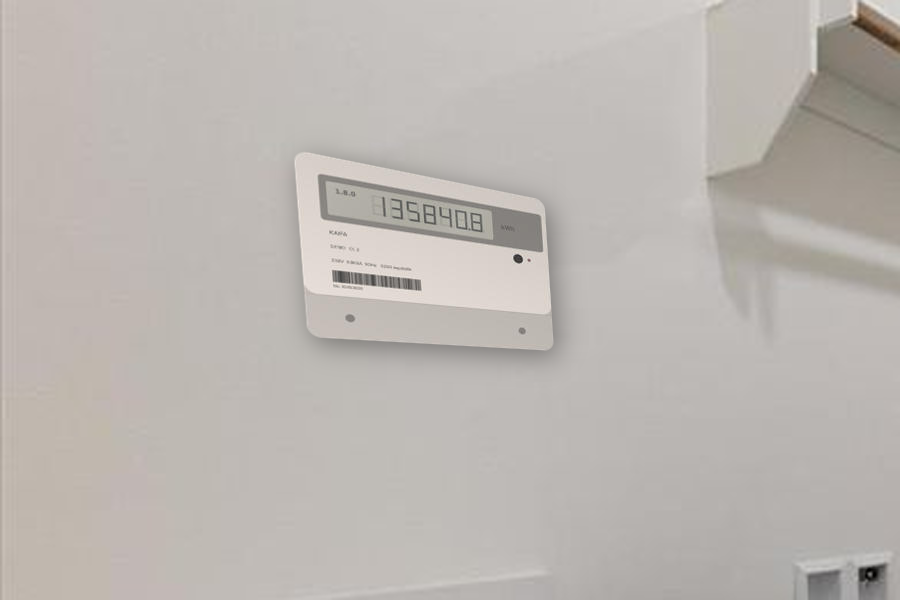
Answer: 135840.8 kWh
